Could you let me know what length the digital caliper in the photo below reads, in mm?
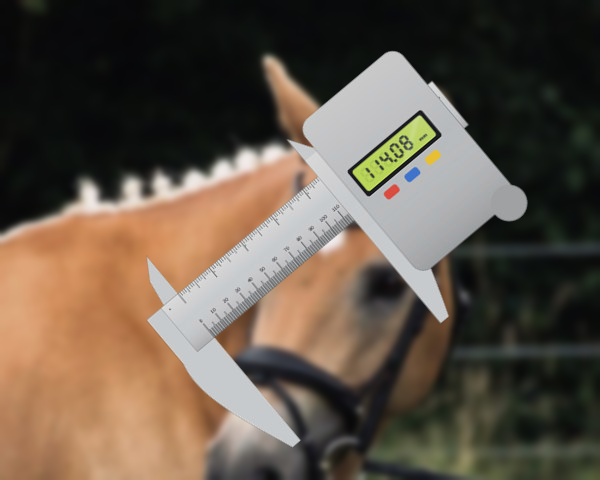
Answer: 114.08 mm
